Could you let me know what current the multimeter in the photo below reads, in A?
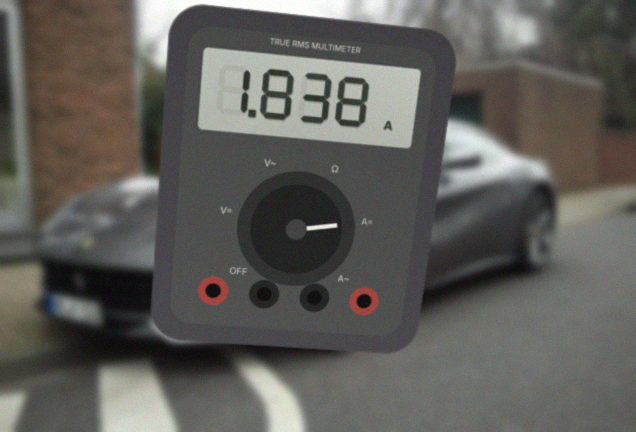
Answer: 1.838 A
